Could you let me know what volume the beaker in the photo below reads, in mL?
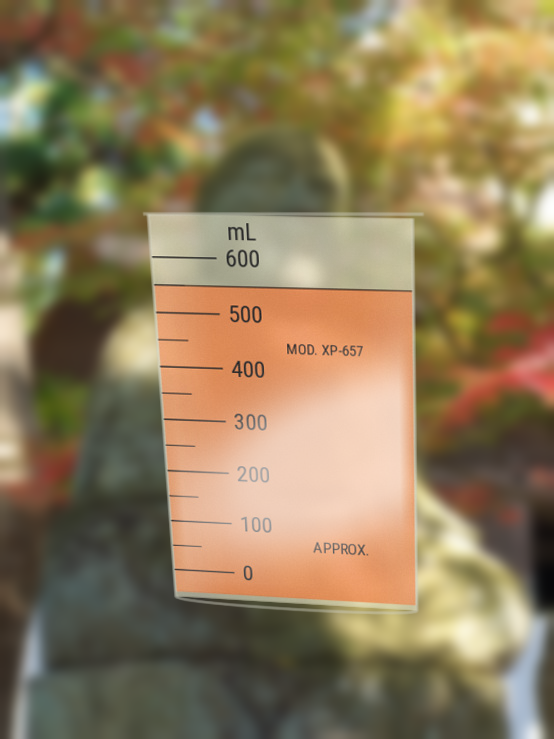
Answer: 550 mL
